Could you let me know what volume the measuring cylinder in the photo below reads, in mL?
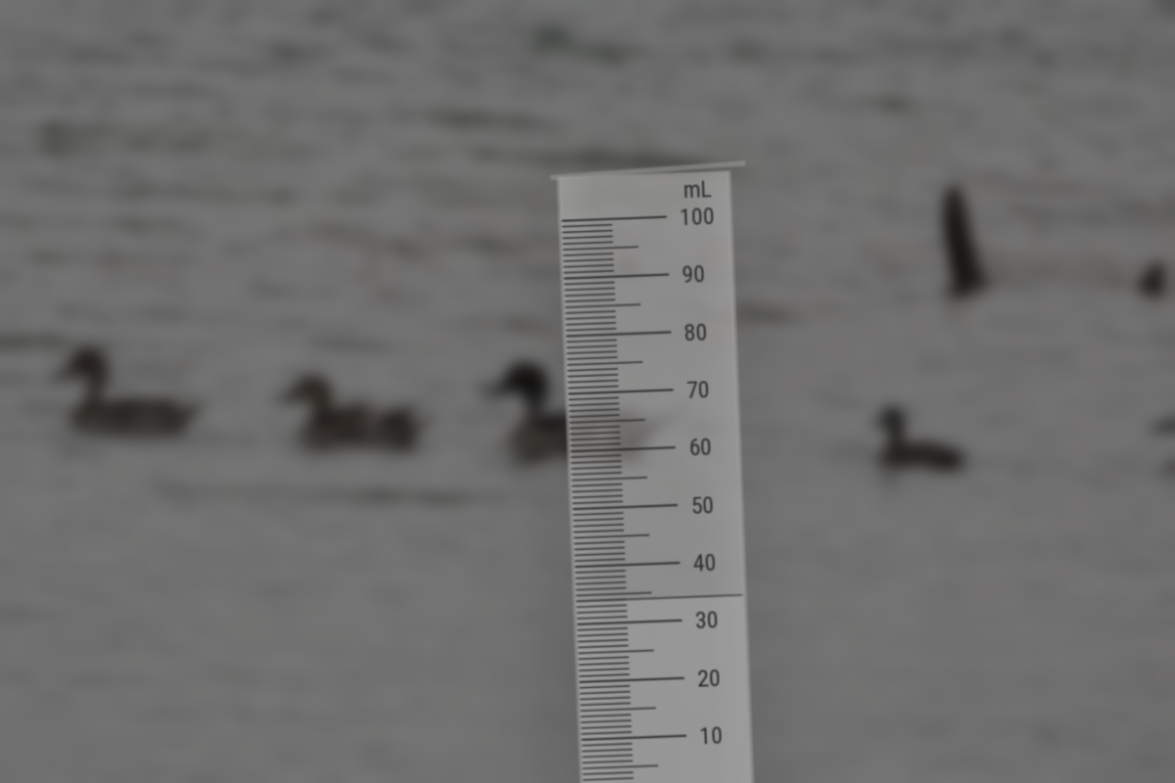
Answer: 34 mL
